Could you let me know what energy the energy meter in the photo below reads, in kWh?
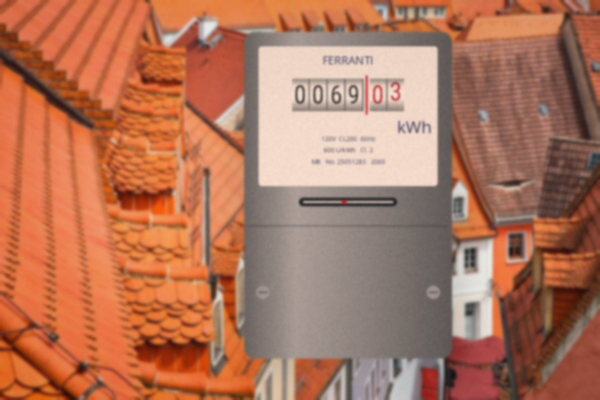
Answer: 69.03 kWh
